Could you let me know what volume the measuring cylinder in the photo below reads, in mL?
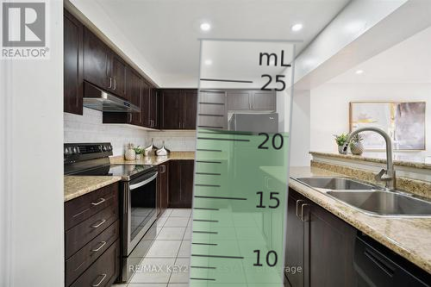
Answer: 20.5 mL
